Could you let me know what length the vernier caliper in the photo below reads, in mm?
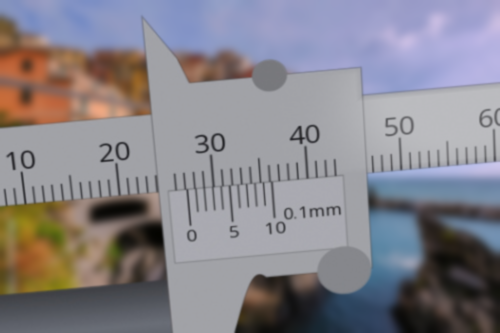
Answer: 27.2 mm
